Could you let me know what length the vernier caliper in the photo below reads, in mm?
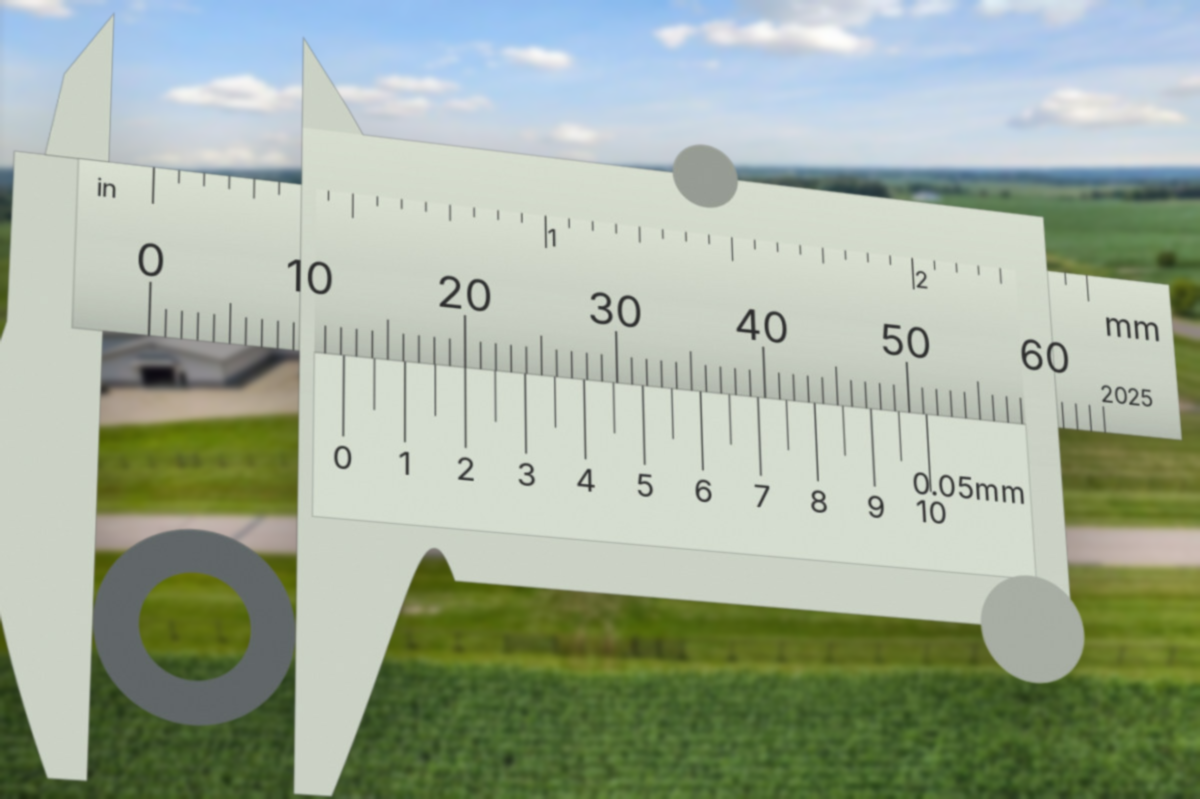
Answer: 12.2 mm
